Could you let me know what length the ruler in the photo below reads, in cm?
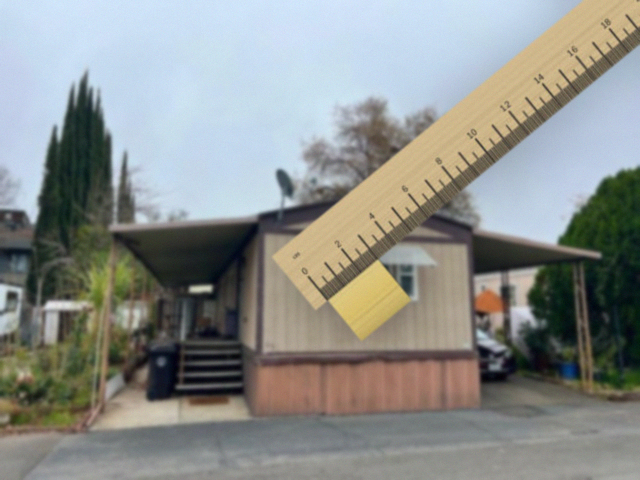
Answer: 3 cm
